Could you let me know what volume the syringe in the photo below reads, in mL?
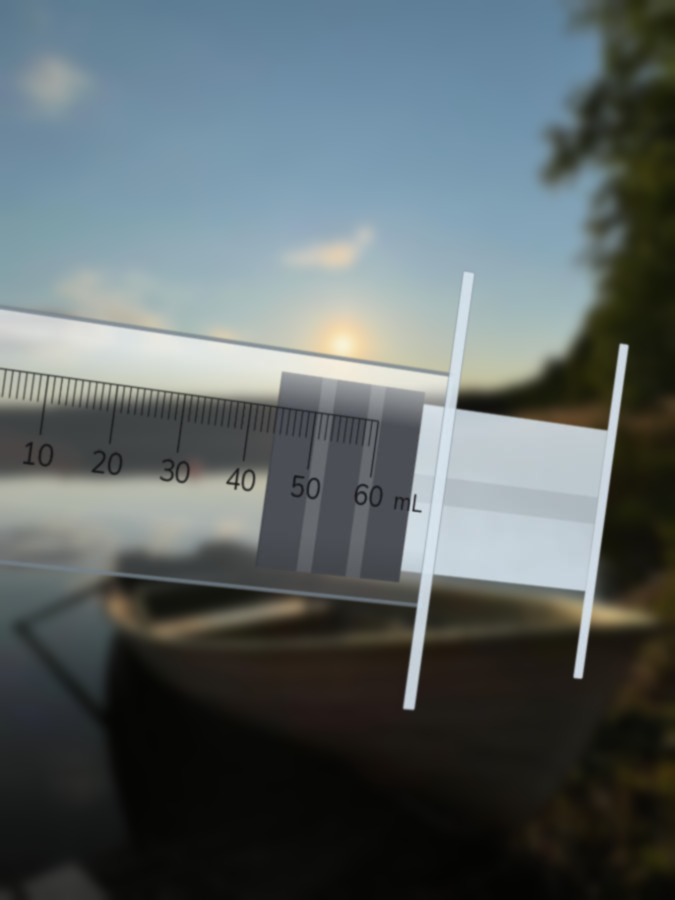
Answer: 44 mL
